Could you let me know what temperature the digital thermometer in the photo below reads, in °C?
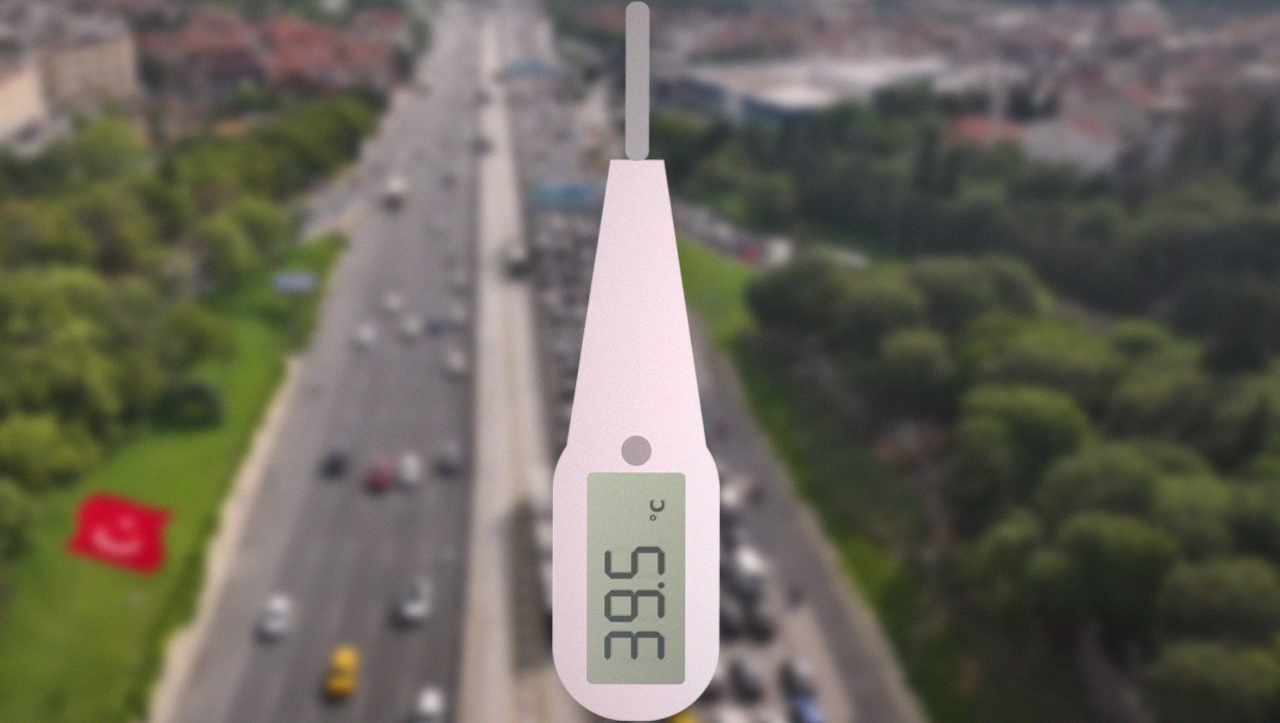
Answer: 39.5 °C
